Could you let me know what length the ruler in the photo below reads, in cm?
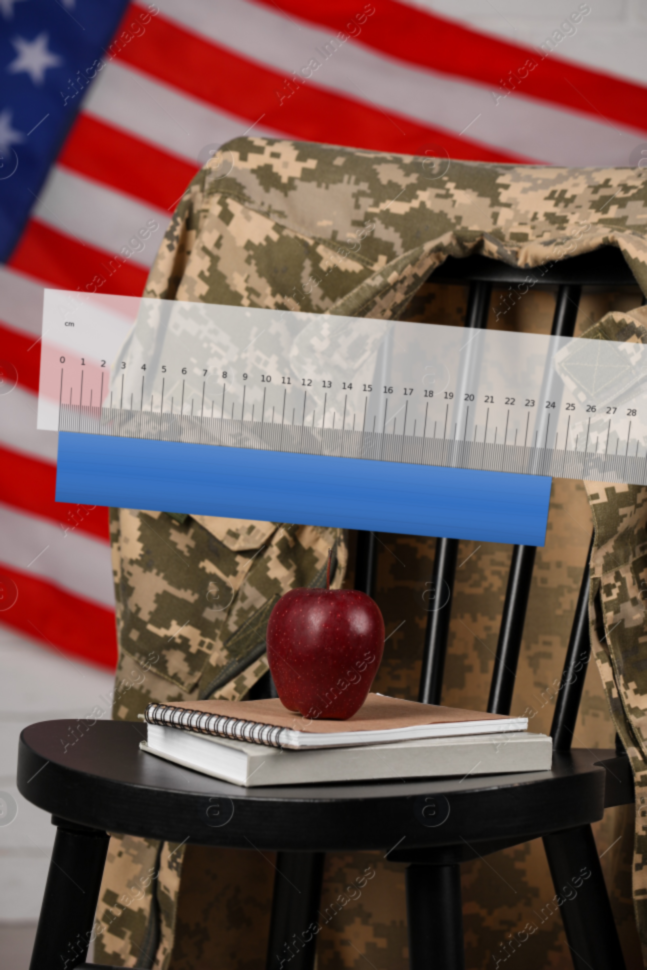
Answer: 24.5 cm
